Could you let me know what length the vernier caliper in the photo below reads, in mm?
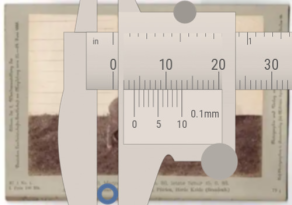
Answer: 4.0 mm
